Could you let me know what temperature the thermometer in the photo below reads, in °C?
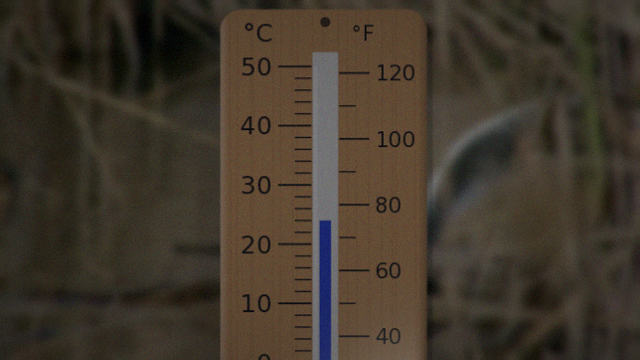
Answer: 24 °C
